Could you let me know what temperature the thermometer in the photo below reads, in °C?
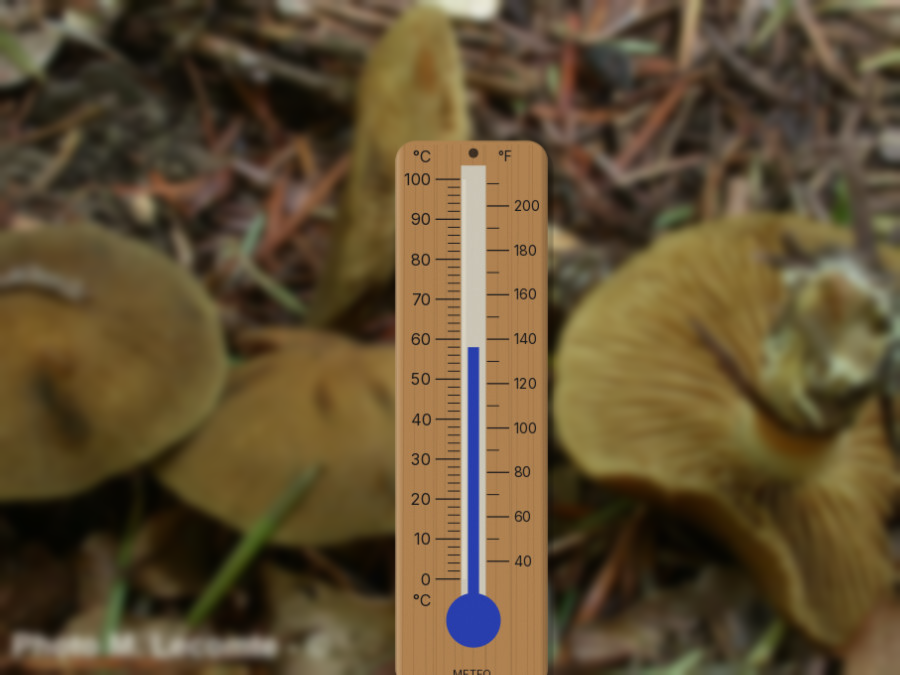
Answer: 58 °C
